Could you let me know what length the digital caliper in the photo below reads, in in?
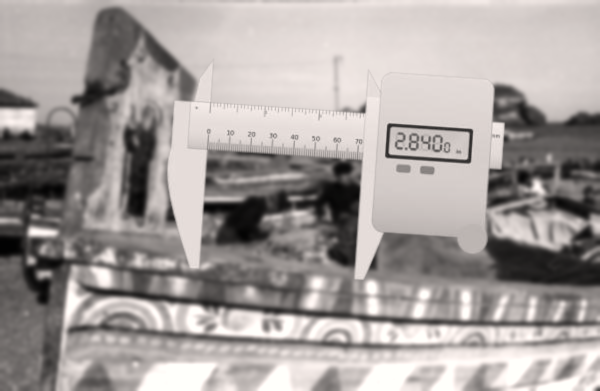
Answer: 2.8400 in
